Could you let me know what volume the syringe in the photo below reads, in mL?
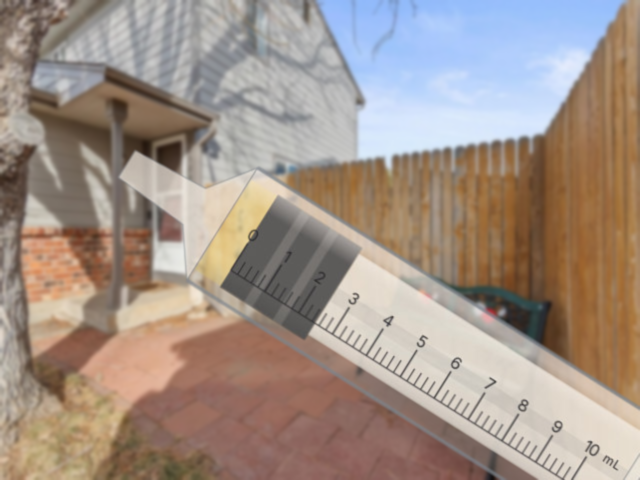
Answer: 0 mL
